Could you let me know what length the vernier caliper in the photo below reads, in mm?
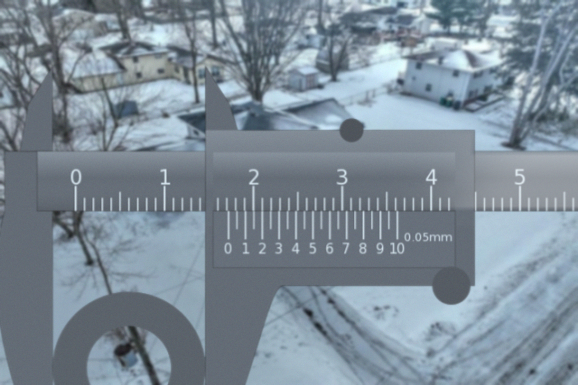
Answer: 17.2 mm
